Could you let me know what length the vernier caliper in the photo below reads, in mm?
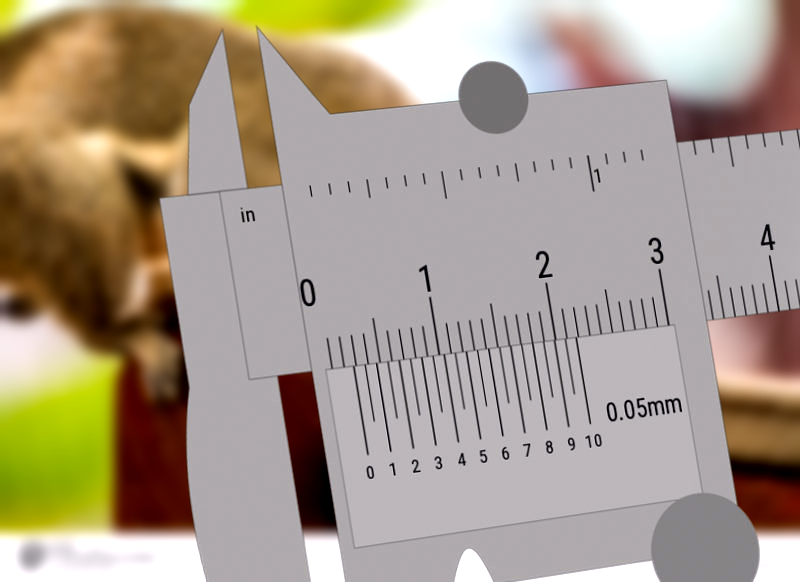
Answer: 2.8 mm
